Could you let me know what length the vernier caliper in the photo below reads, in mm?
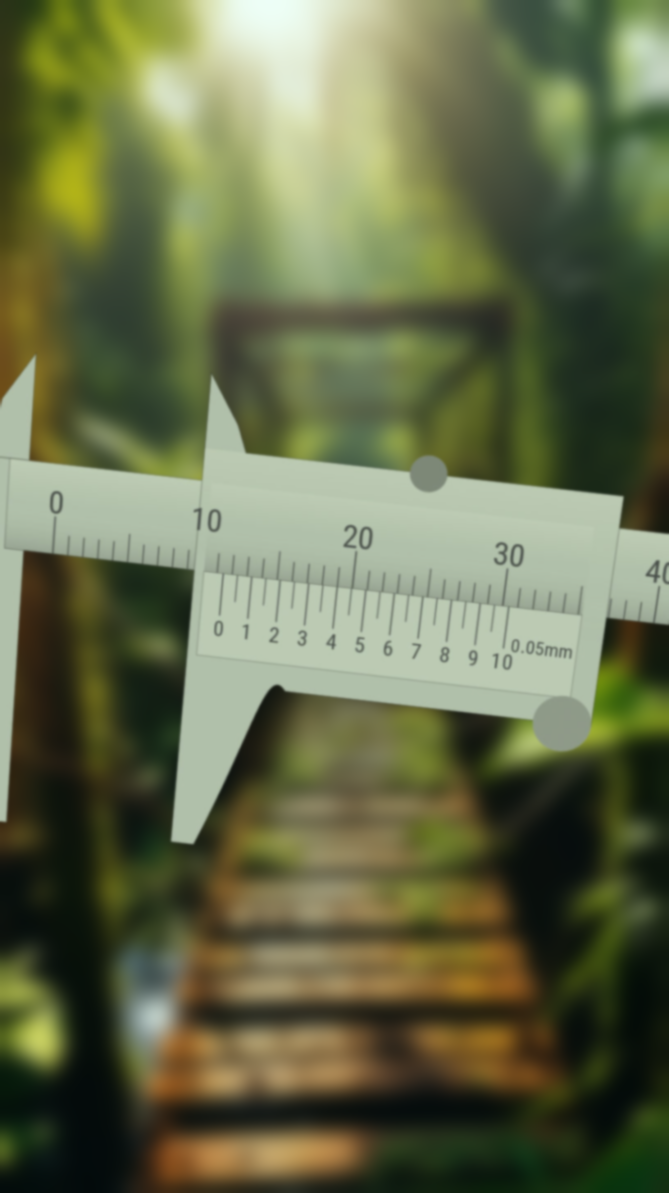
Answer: 11.4 mm
